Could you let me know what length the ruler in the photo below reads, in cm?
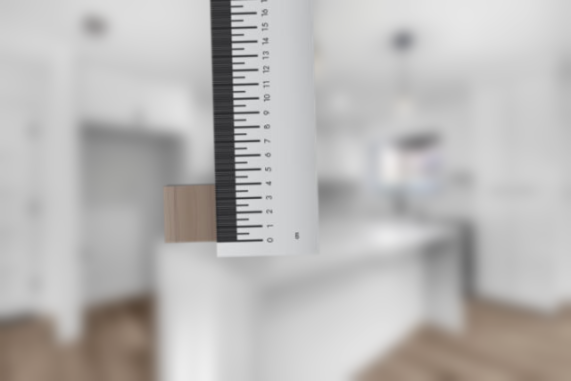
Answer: 4 cm
